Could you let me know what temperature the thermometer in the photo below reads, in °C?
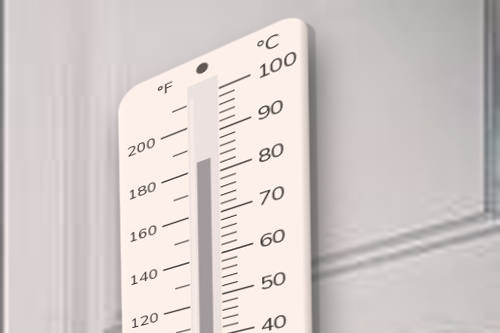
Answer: 84 °C
